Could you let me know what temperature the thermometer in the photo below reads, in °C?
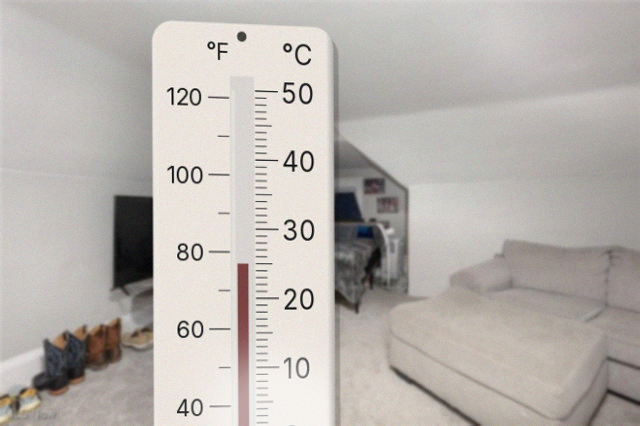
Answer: 25 °C
